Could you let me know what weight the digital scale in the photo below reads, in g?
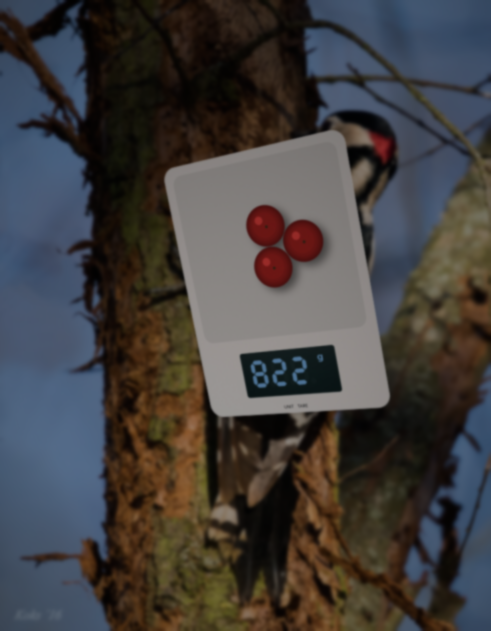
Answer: 822 g
